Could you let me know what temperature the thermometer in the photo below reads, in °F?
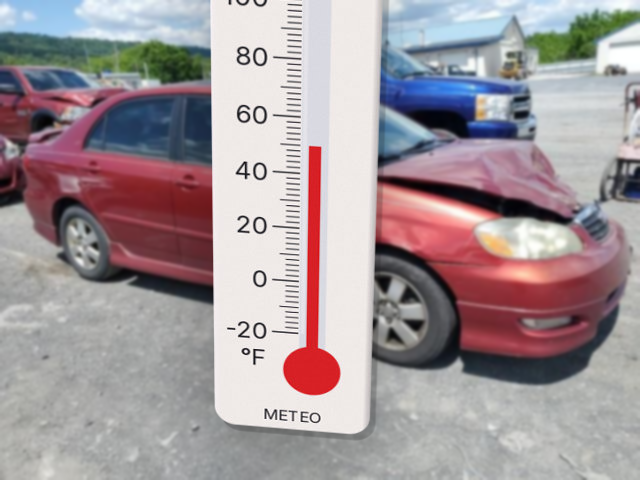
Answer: 50 °F
